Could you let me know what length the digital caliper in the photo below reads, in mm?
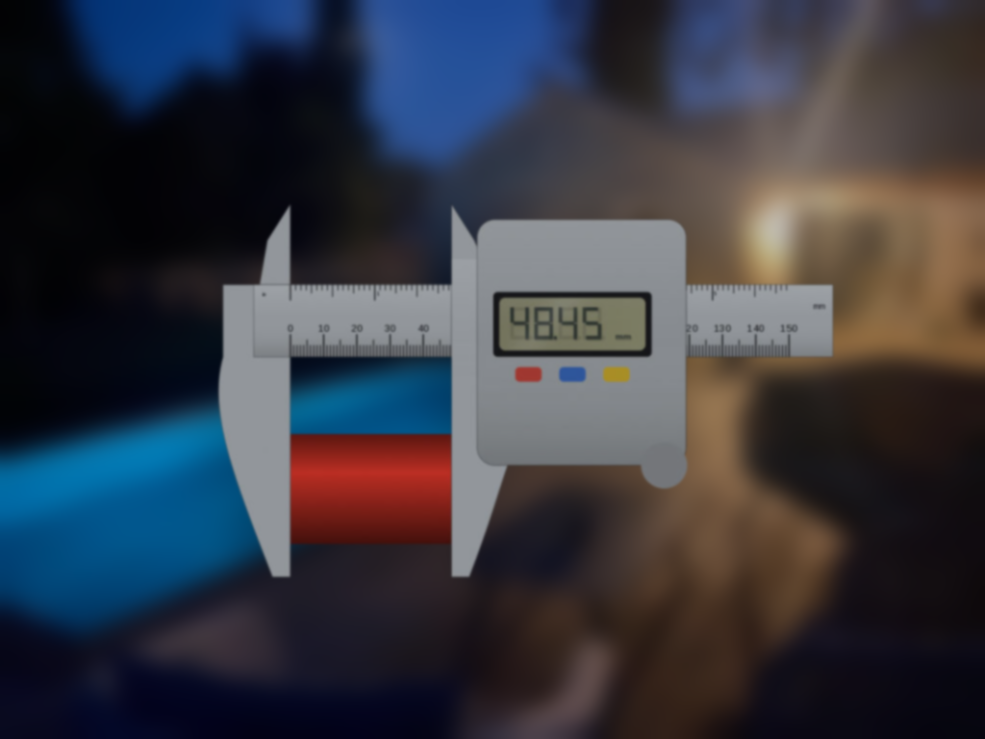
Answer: 48.45 mm
